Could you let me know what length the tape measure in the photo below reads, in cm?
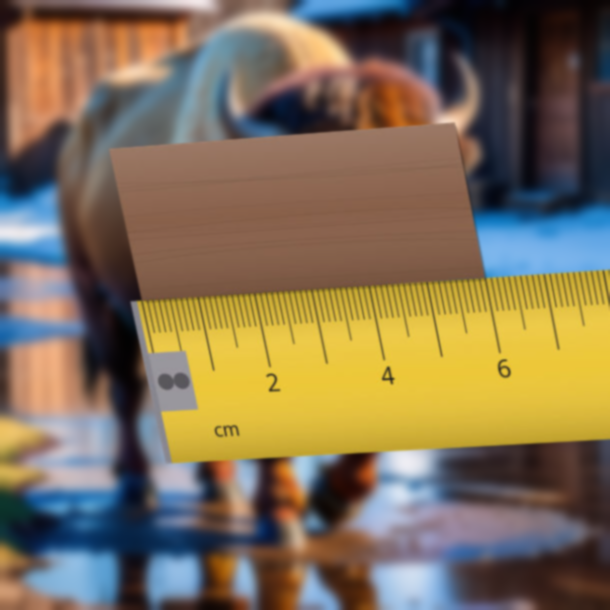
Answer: 6 cm
